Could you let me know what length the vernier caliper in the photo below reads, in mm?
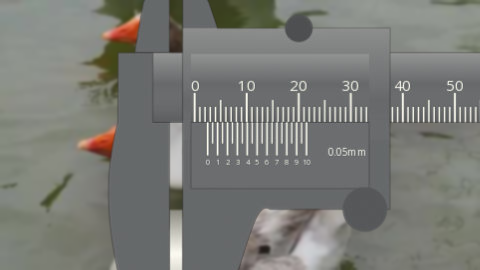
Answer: 2.5 mm
